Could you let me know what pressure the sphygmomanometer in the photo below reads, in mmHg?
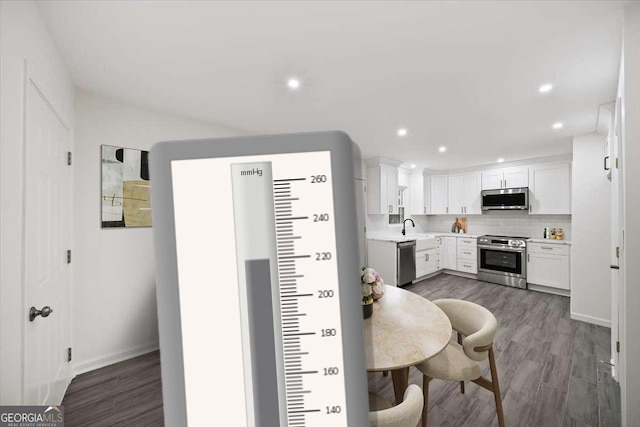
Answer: 220 mmHg
